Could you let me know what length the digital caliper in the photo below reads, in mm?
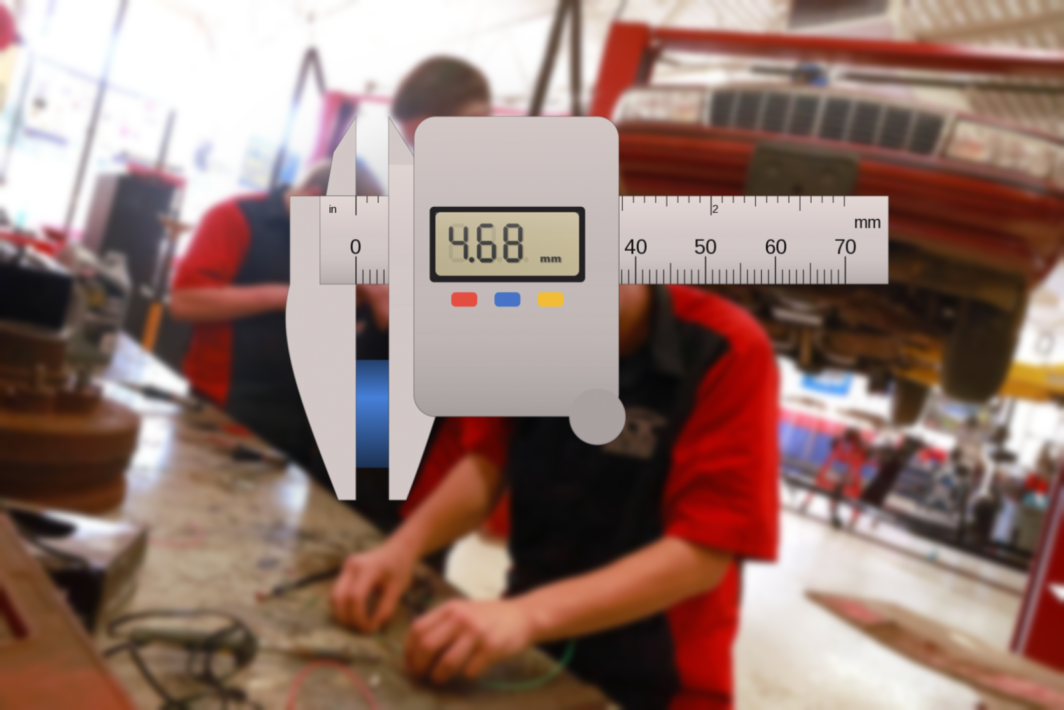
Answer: 4.68 mm
